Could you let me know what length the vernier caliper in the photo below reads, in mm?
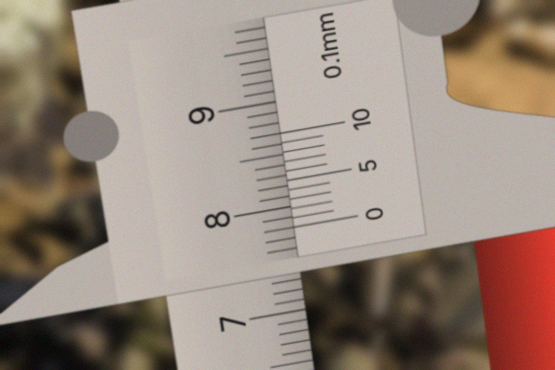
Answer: 78.0 mm
